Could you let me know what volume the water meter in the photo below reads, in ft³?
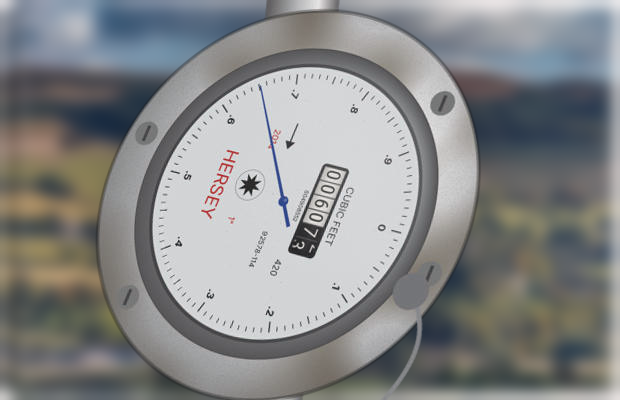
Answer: 6072.65 ft³
